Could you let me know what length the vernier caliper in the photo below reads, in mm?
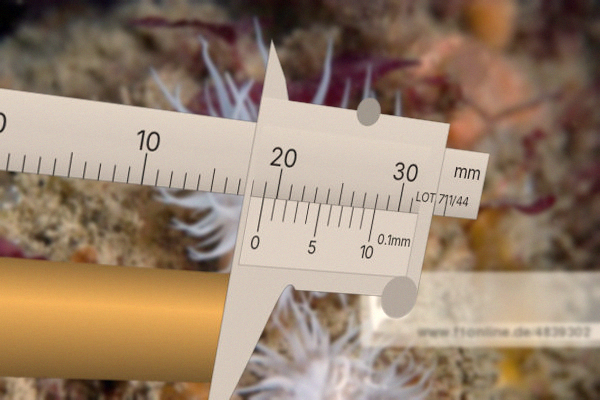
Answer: 19.0 mm
